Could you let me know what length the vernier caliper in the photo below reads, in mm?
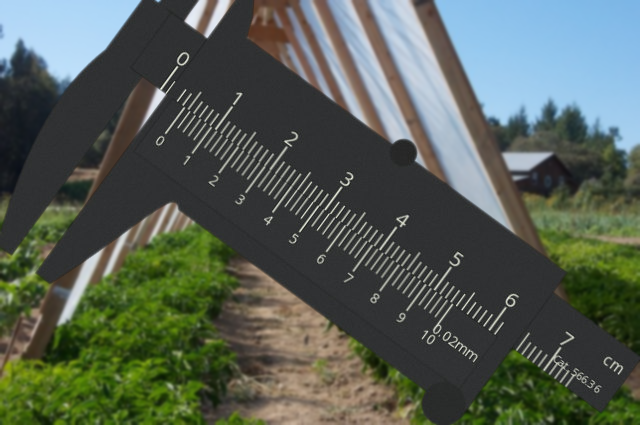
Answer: 4.4 mm
